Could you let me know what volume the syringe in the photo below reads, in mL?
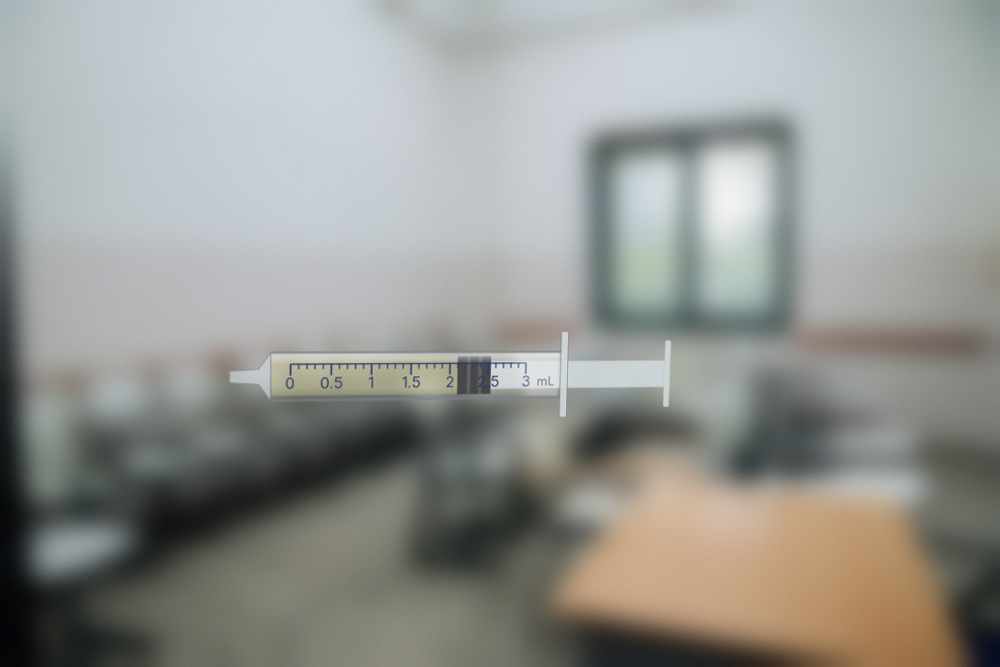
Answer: 2.1 mL
